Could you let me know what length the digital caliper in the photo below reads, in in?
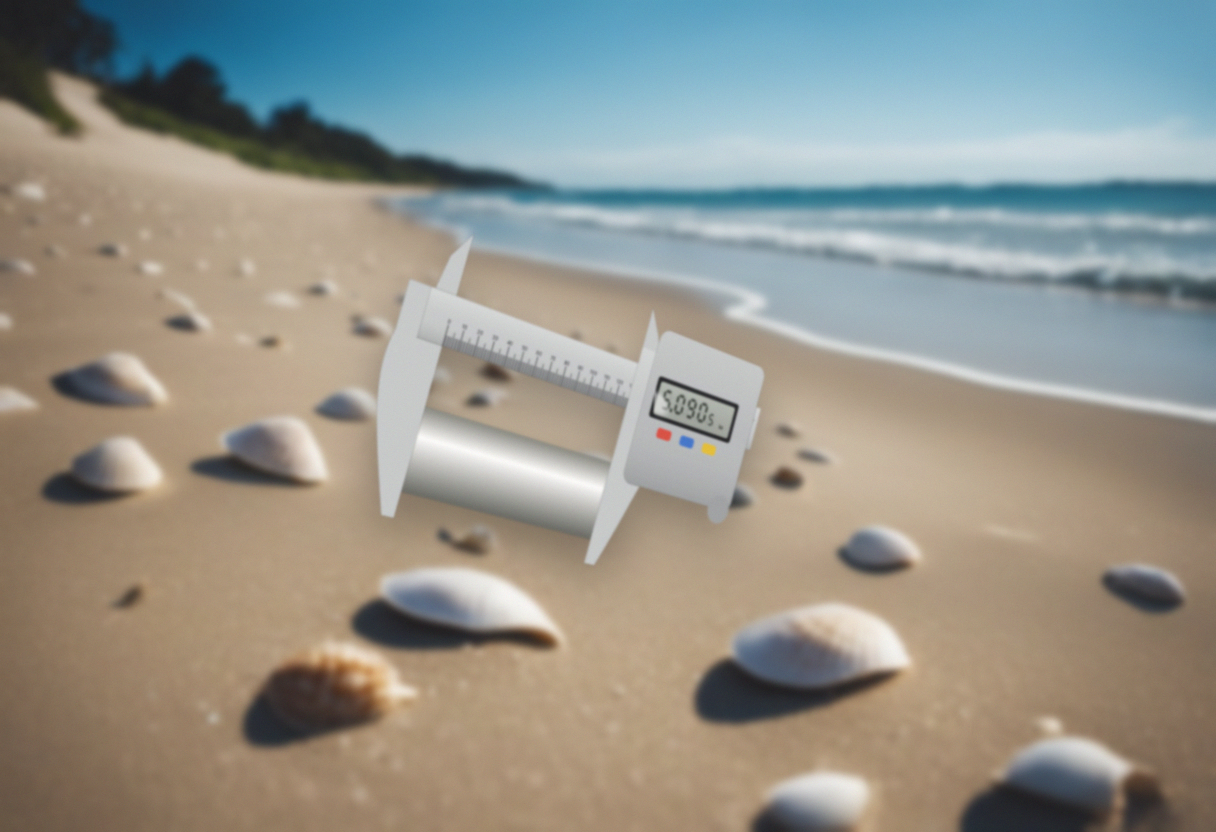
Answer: 5.0905 in
